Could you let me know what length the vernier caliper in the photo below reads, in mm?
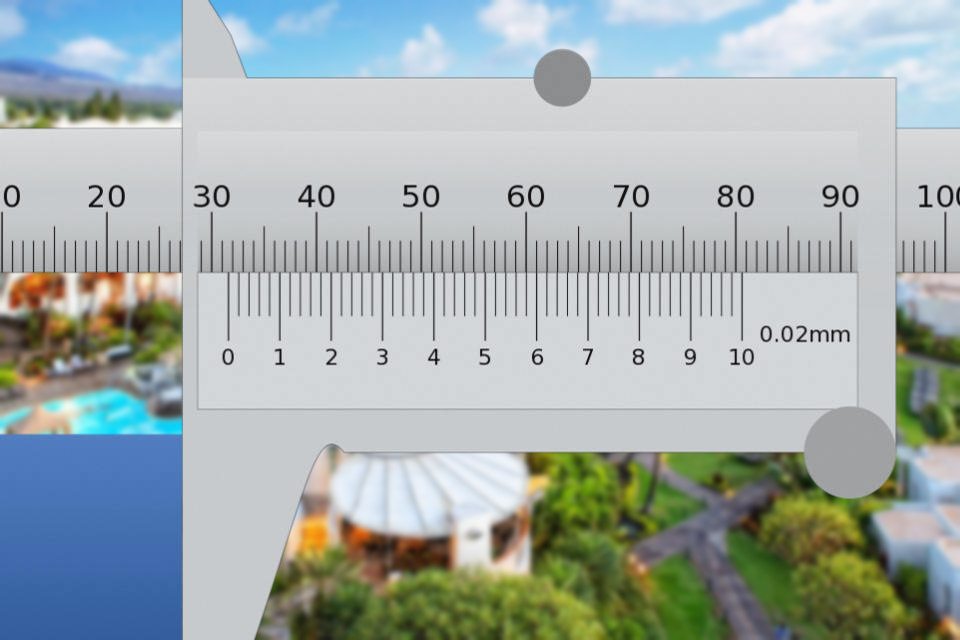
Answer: 31.6 mm
